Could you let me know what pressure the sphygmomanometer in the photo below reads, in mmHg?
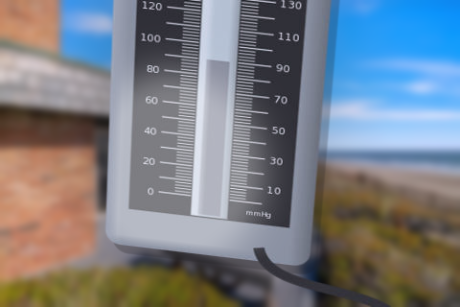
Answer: 90 mmHg
